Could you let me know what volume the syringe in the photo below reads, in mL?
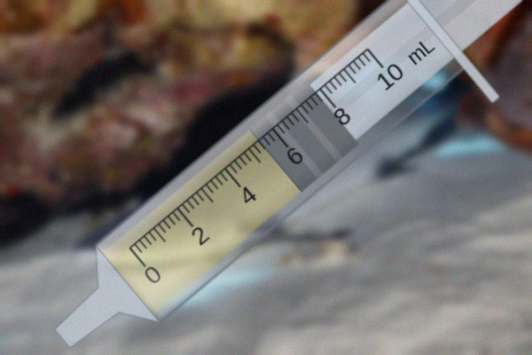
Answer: 5.4 mL
